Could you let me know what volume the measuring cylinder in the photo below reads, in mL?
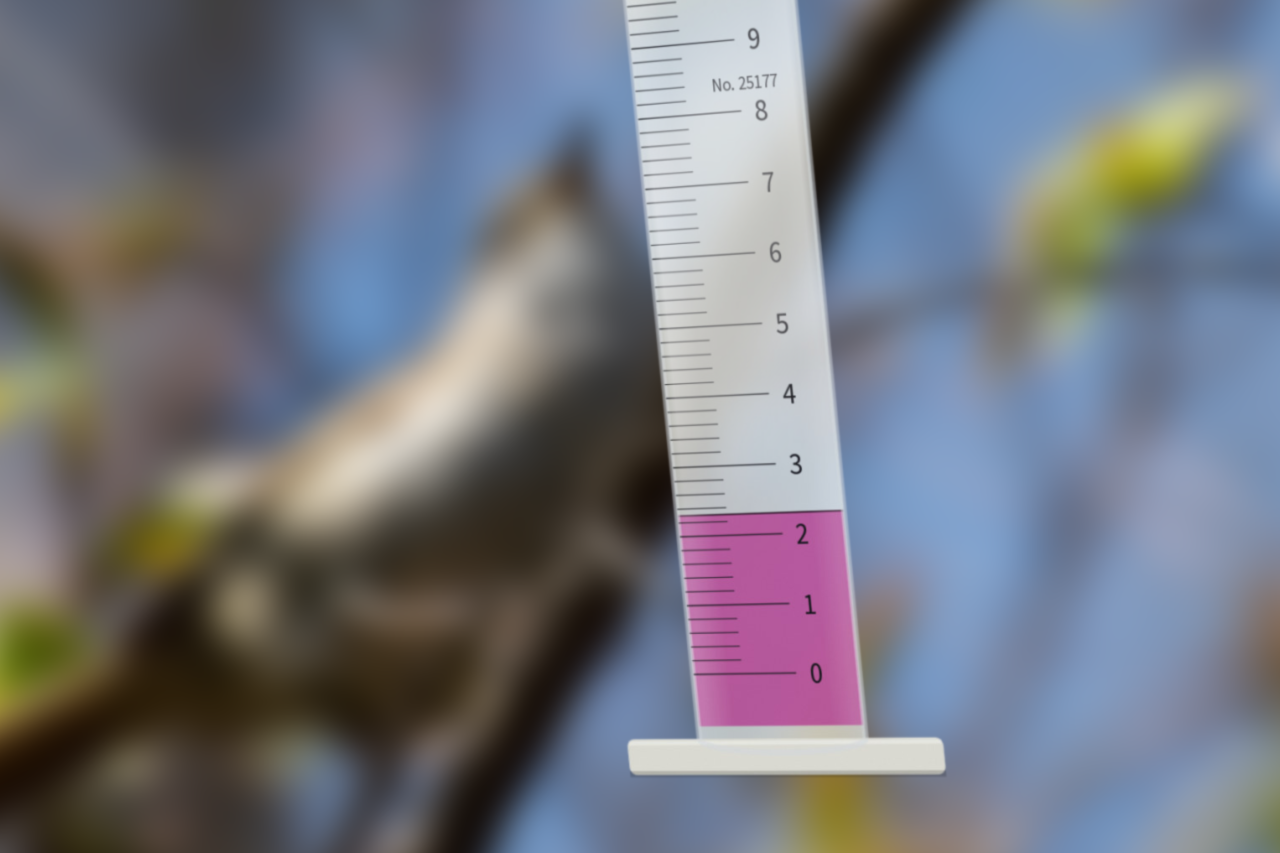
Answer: 2.3 mL
